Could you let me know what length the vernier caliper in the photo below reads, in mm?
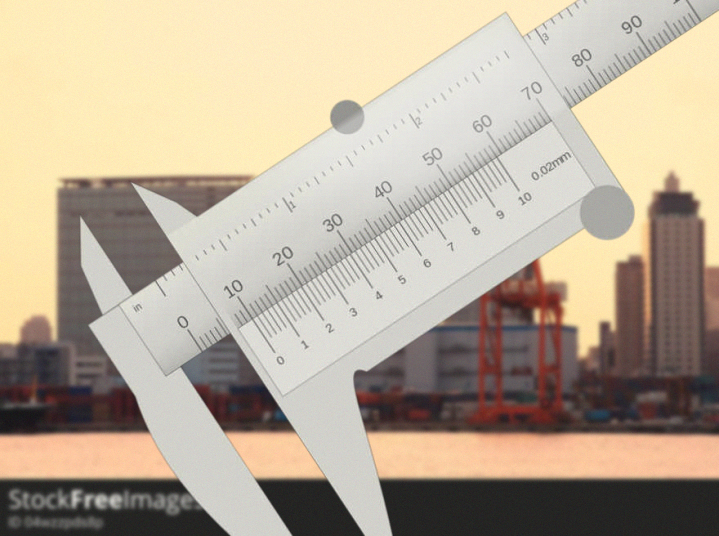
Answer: 10.0 mm
